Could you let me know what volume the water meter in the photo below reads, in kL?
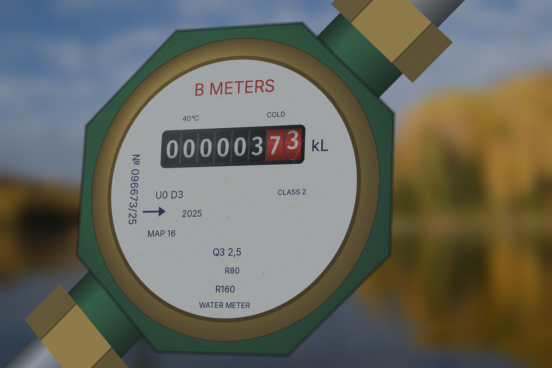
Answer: 3.73 kL
